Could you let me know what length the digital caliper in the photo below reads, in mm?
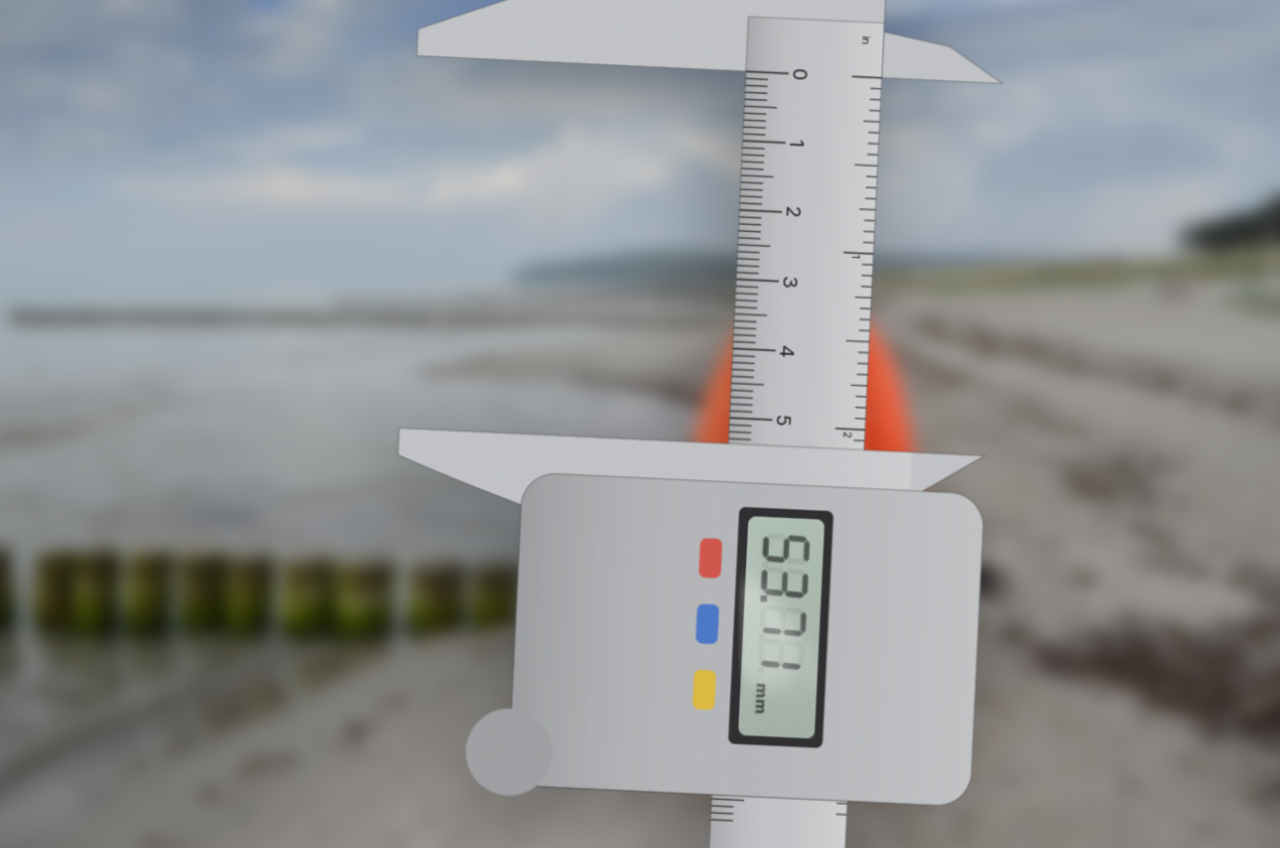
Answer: 53.71 mm
